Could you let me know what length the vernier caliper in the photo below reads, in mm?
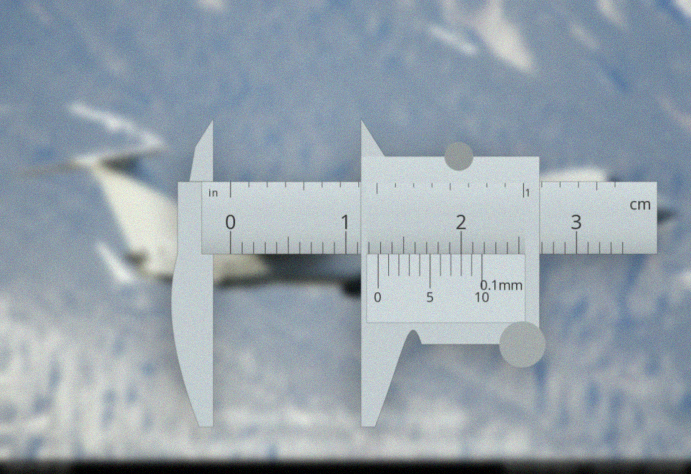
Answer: 12.8 mm
